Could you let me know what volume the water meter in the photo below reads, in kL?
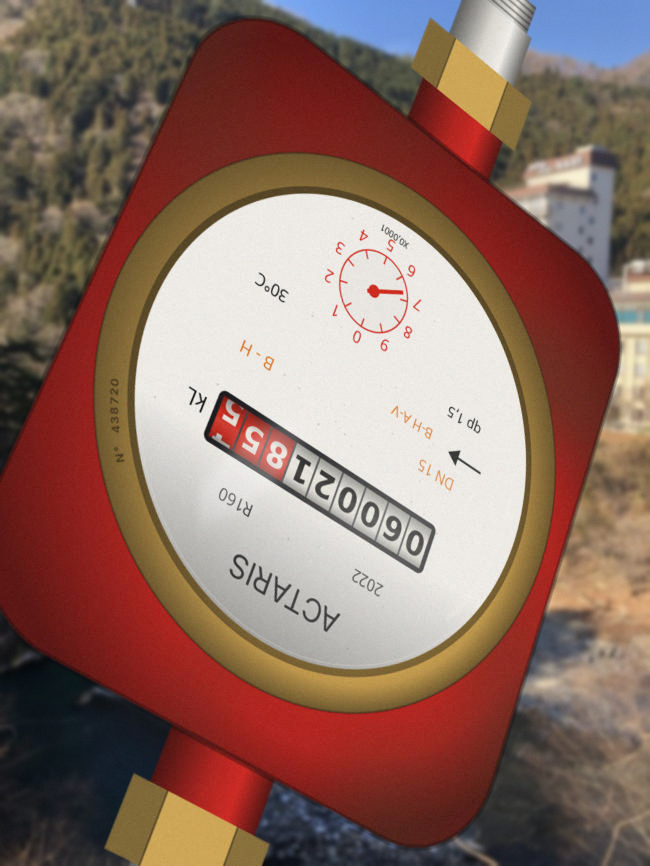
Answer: 60021.8546 kL
